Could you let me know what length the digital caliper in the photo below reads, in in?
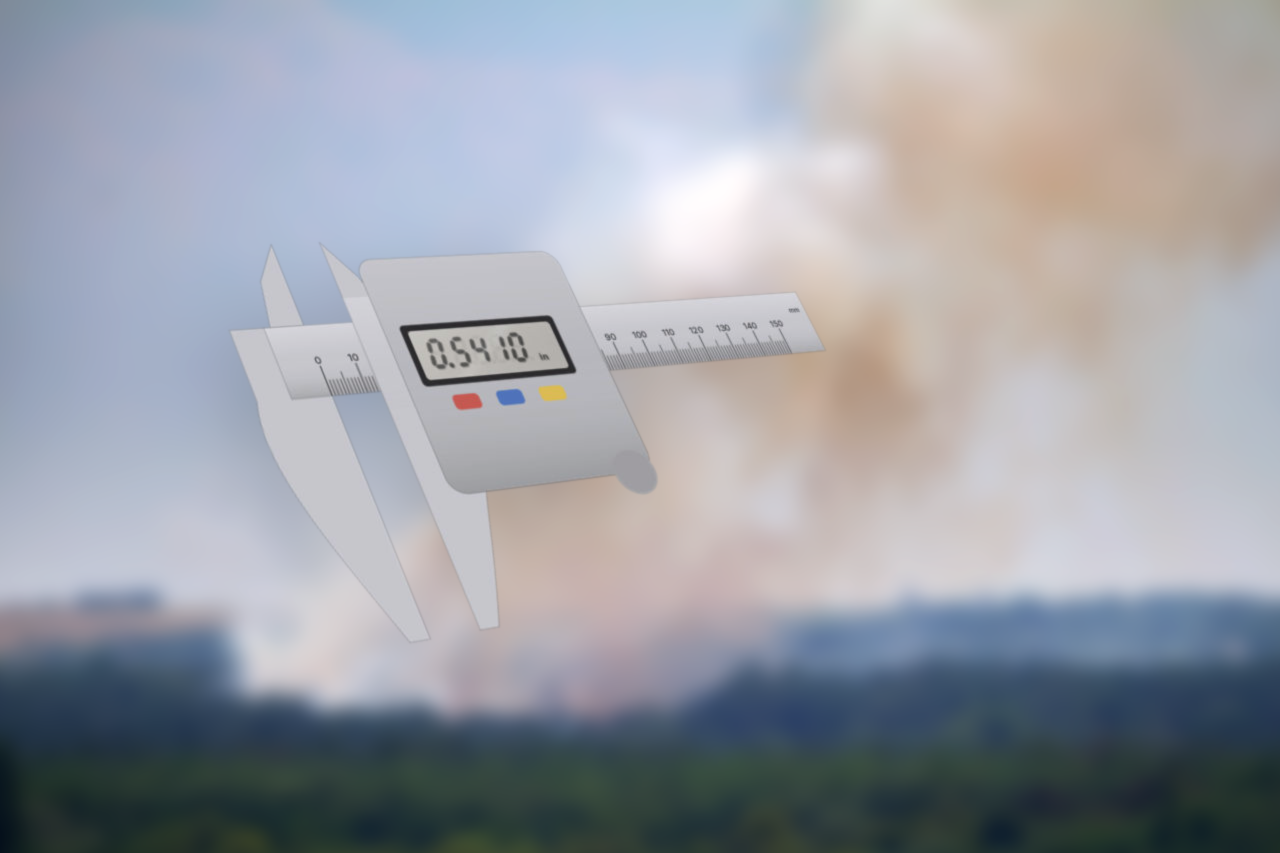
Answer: 0.5410 in
